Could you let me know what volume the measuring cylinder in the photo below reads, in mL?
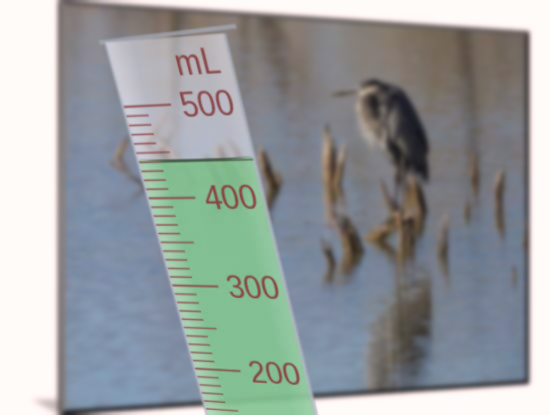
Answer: 440 mL
